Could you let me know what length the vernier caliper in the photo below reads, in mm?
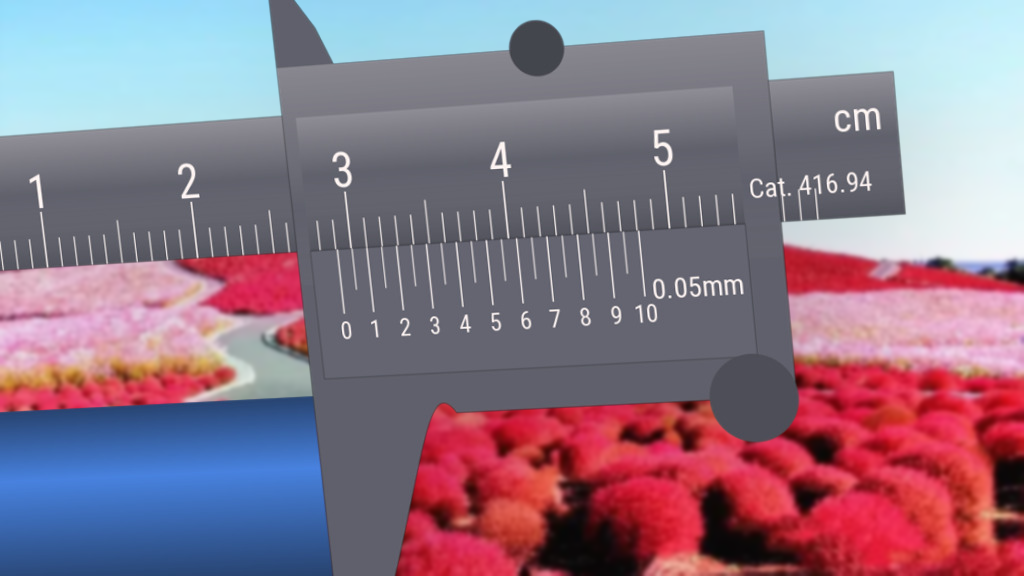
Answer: 29.1 mm
